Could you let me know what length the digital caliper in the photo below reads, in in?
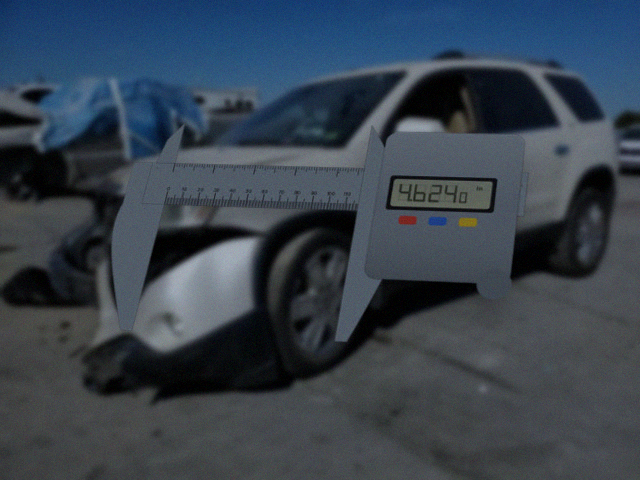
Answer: 4.6240 in
